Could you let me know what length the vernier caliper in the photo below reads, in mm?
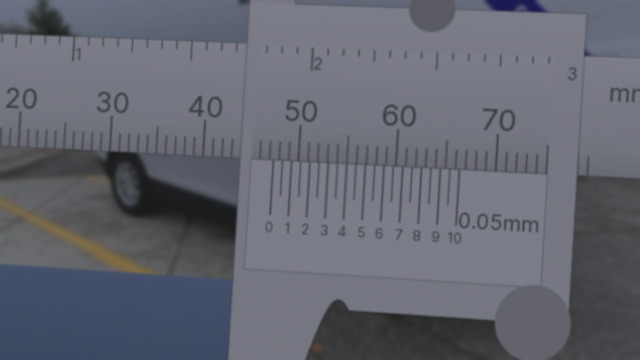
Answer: 47.4 mm
